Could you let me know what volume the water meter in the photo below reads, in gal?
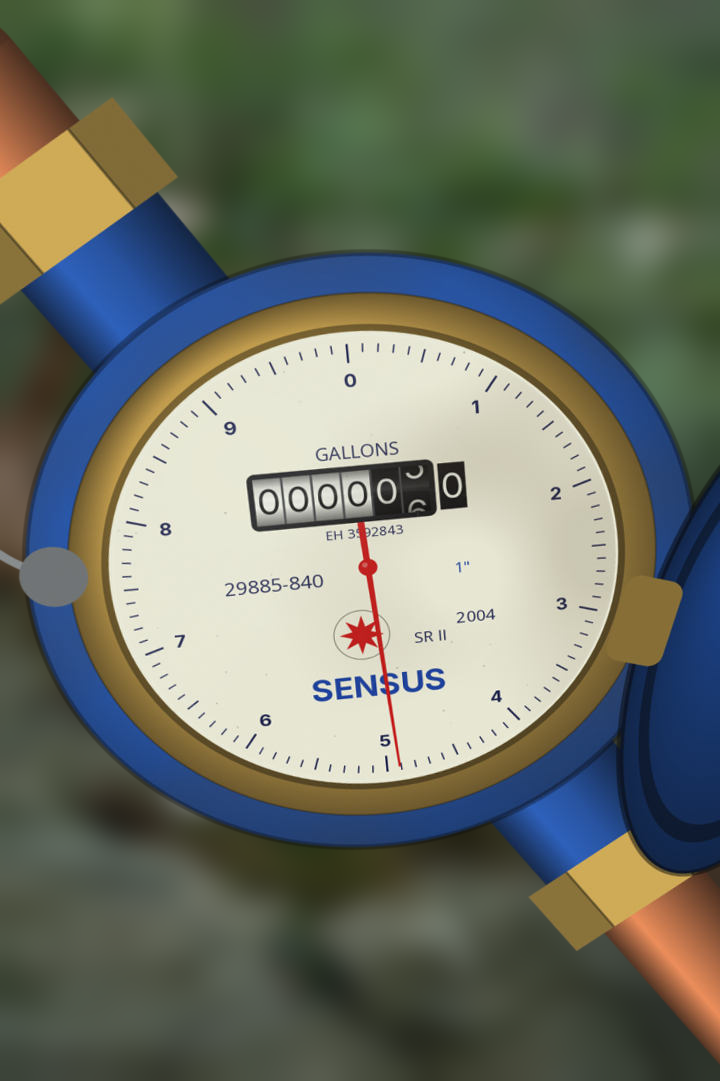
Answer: 54.9 gal
